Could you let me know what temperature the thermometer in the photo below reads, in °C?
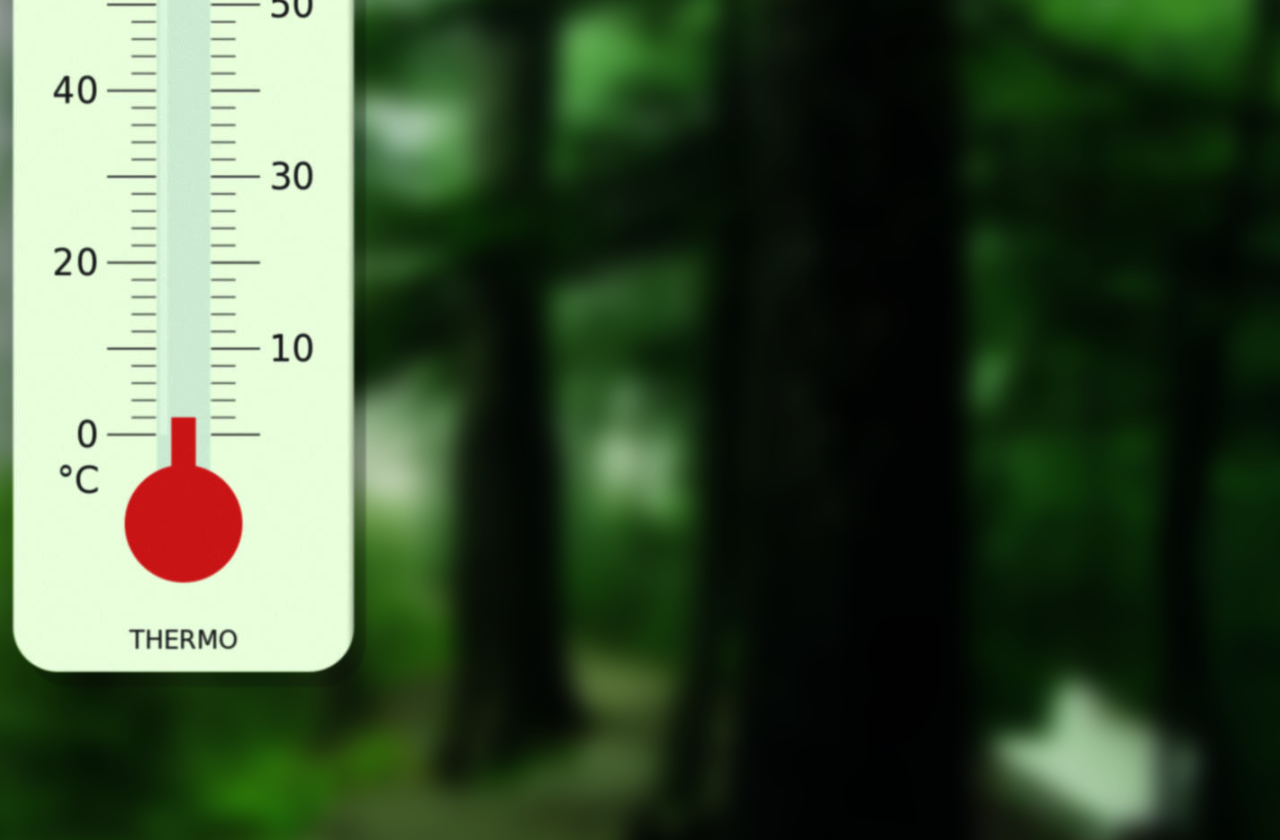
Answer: 2 °C
